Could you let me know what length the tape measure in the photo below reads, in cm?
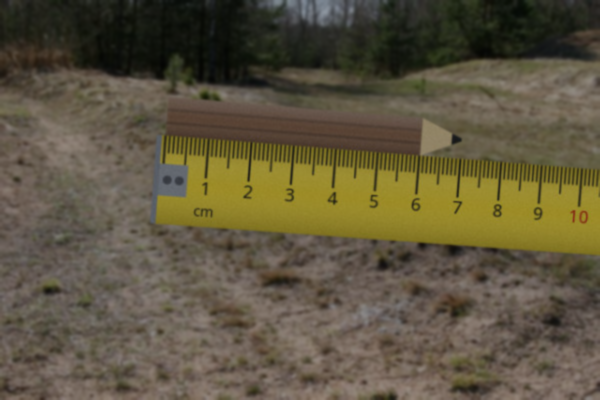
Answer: 7 cm
